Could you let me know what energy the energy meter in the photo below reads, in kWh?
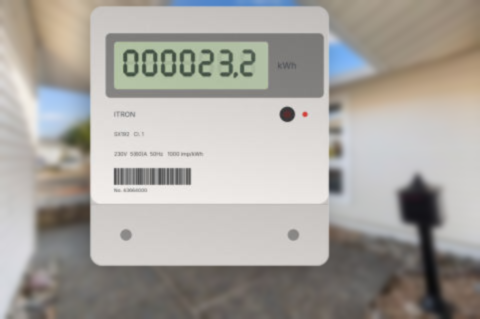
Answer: 23.2 kWh
